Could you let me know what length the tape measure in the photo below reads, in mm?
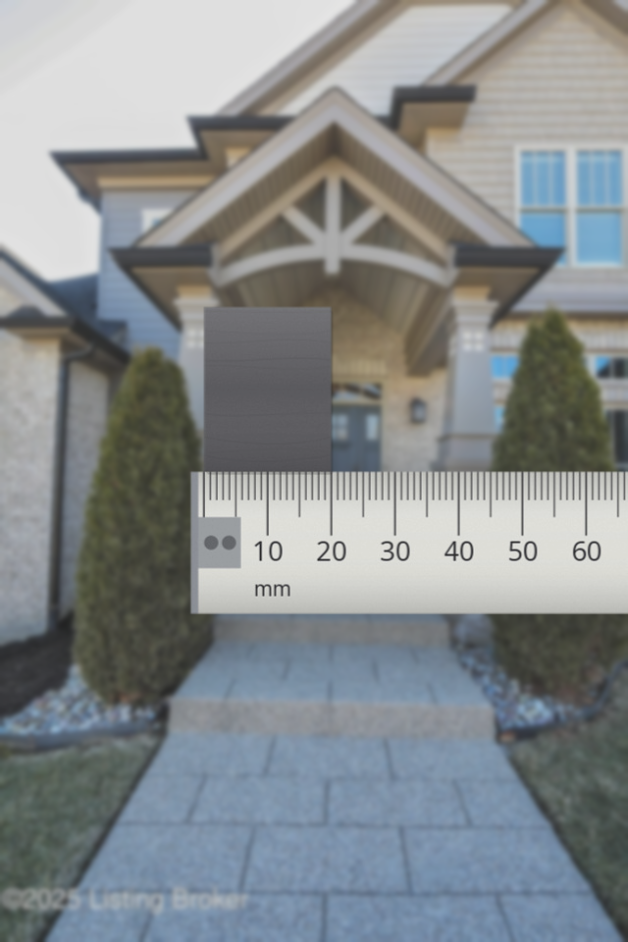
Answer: 20 mm
